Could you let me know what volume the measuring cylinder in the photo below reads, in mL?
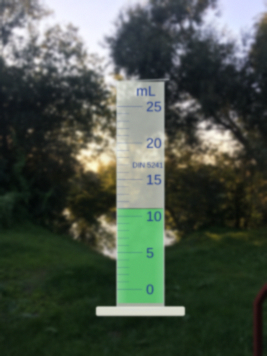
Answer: 11 mL
